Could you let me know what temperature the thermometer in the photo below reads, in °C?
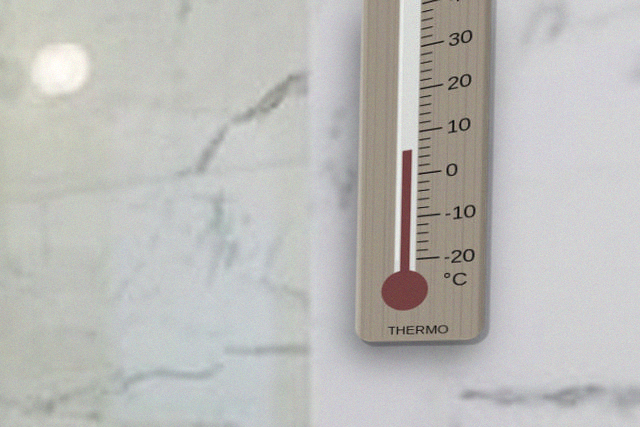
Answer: 6 °C
